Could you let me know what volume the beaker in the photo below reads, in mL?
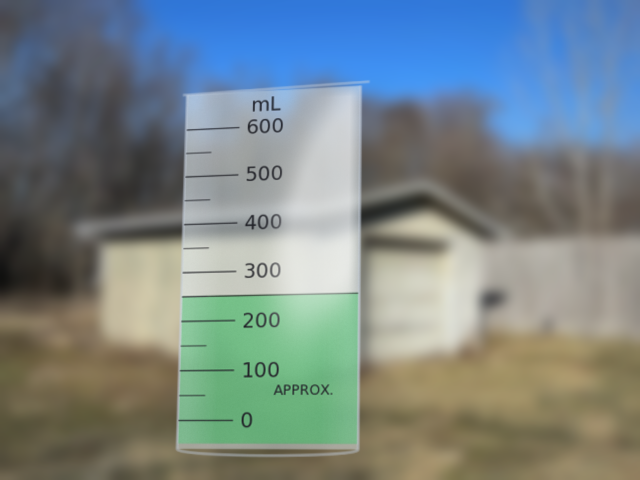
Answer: 250 mL
